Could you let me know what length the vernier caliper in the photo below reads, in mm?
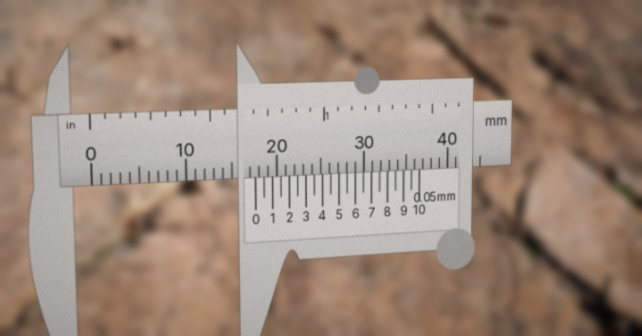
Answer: 17.6 mm
